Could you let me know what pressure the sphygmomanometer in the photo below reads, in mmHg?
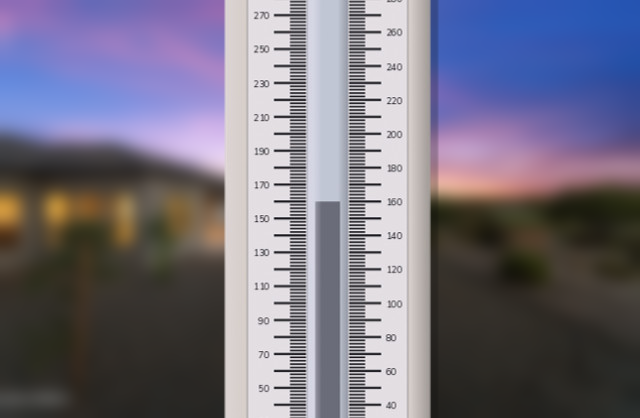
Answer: 160 mmHg
